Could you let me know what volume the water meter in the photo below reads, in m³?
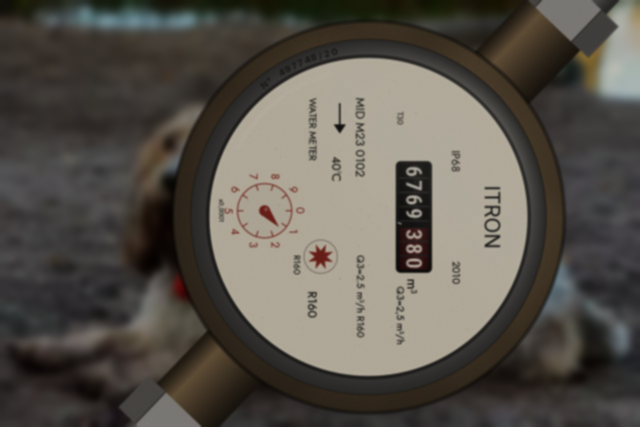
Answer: 6769.3801 m³
